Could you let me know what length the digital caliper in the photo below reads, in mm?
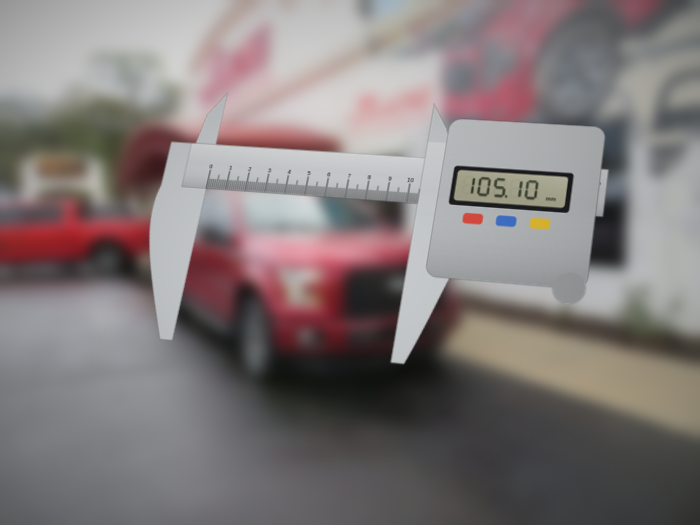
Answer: 105.10 mm
